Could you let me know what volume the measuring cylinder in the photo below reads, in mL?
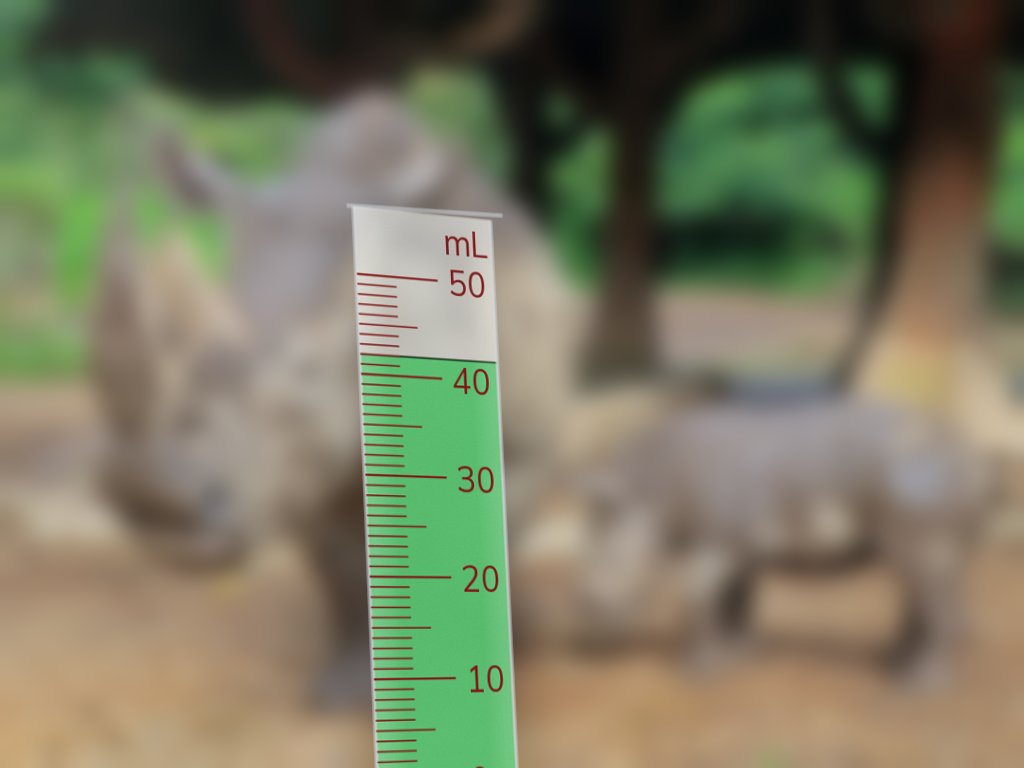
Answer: 42 mL
